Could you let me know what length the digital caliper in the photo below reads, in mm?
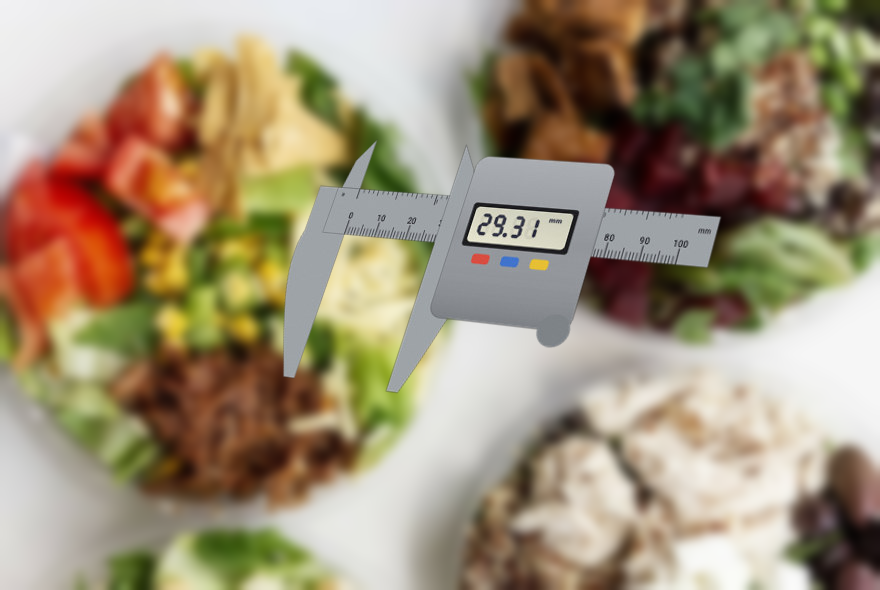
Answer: 29.31 mm
